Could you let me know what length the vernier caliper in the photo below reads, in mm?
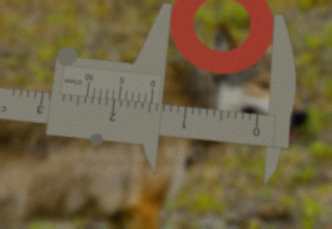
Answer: 14.8 mm
